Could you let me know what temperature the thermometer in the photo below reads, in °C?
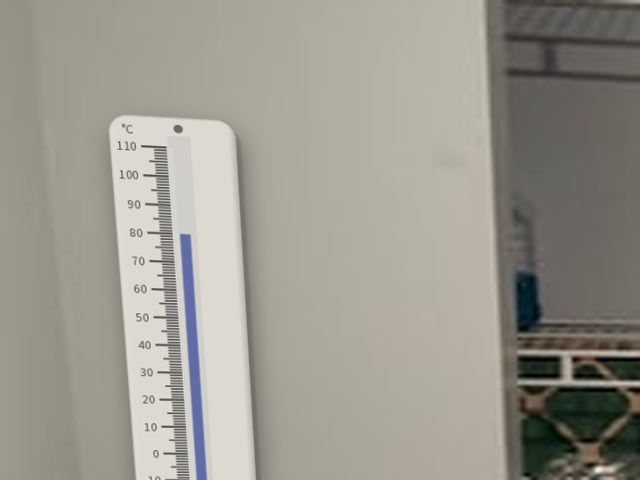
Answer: 80 °C
